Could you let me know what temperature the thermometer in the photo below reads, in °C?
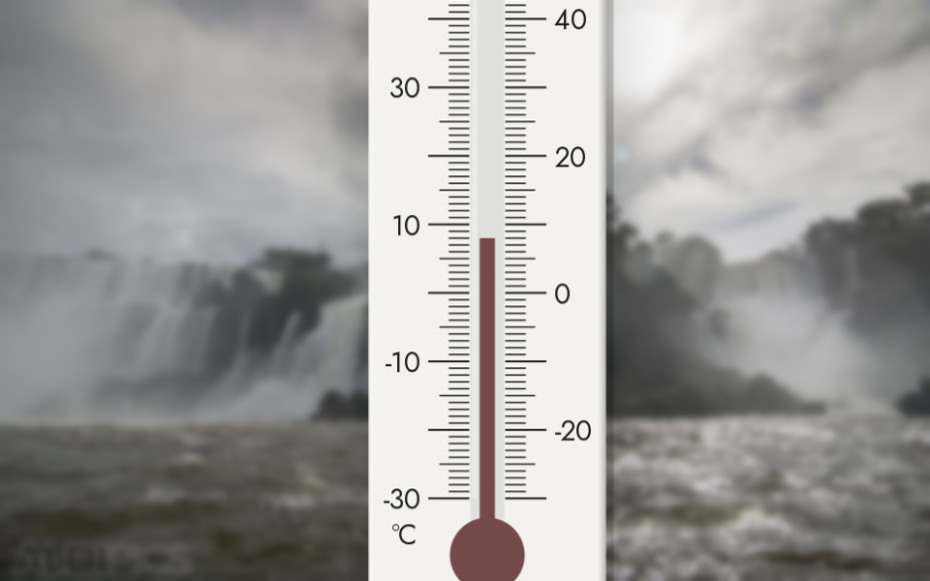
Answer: 8 °C
